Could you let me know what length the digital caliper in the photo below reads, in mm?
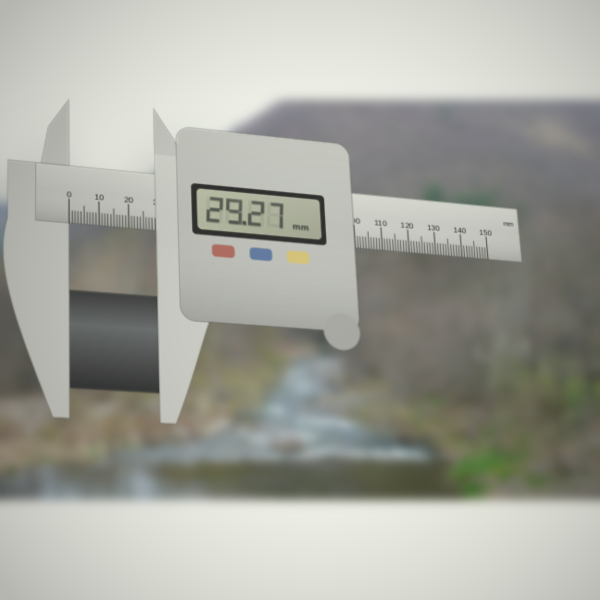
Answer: 29.27 mm
